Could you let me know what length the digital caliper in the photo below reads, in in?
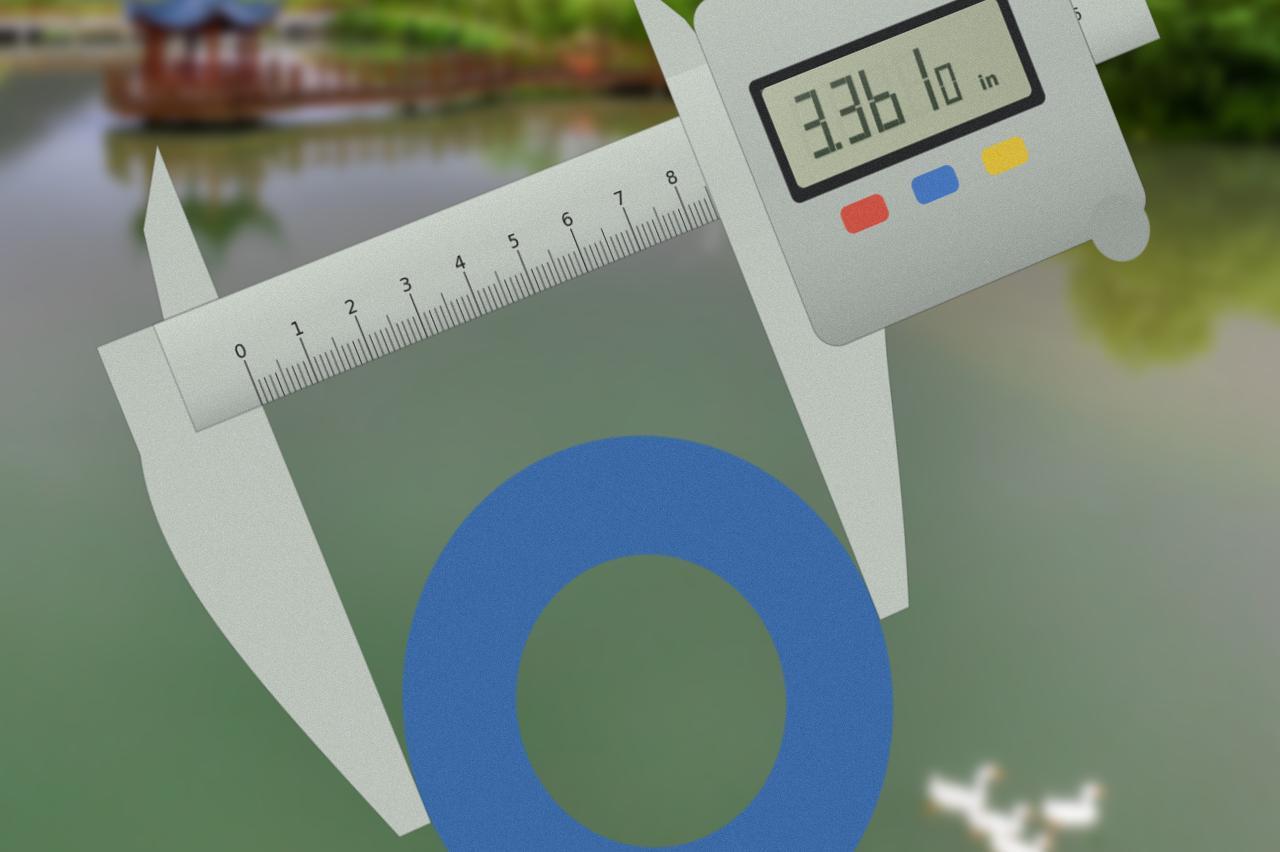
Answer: 3.3610 in
